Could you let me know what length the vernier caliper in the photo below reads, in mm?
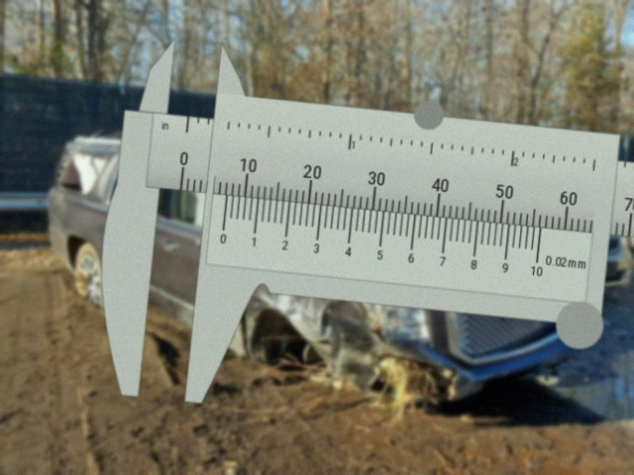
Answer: 7.2 mm
